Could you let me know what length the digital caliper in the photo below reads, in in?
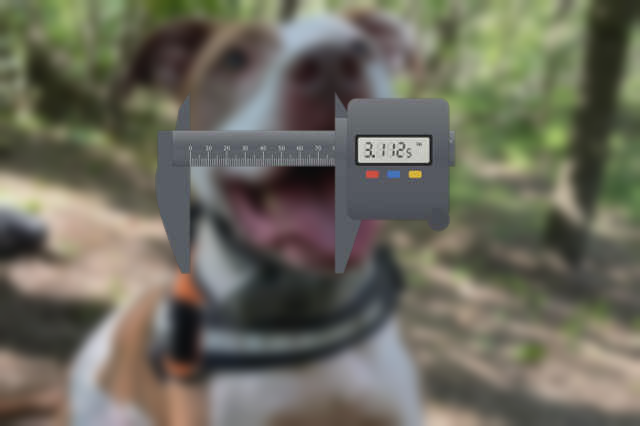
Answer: 3.1125 in
